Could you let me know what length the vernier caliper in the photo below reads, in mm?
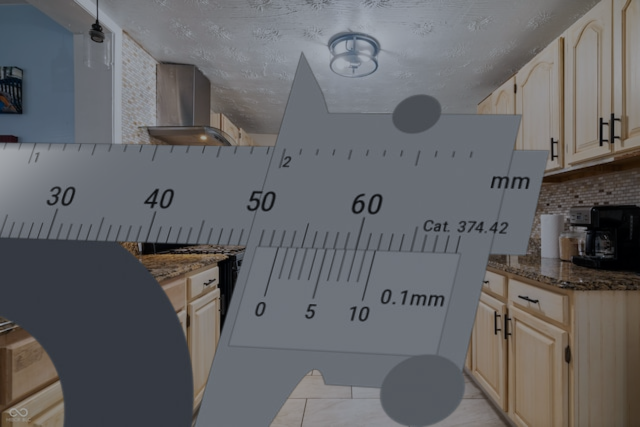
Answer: 52.8 mm
